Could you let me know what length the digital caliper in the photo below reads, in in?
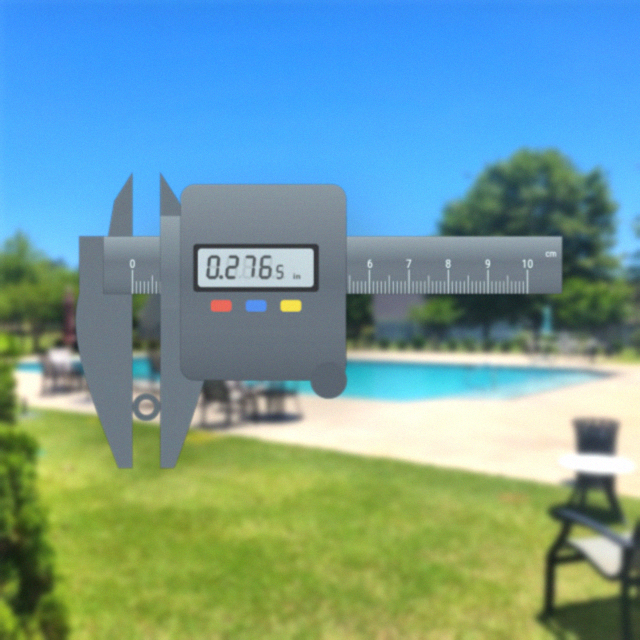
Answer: 0.2765 in
